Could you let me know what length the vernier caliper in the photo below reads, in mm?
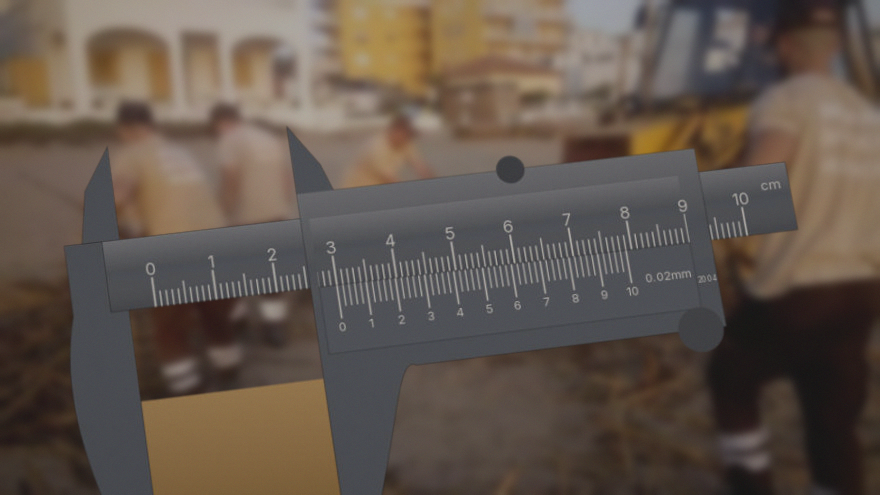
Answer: 30.0 mm
